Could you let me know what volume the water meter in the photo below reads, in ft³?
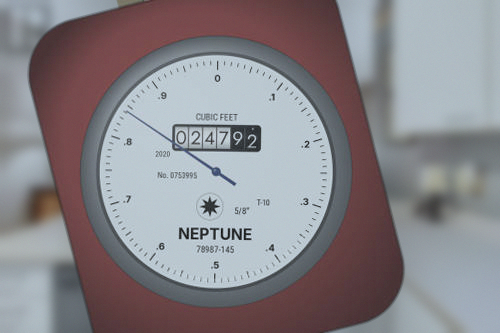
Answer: 24791.84 ft³
